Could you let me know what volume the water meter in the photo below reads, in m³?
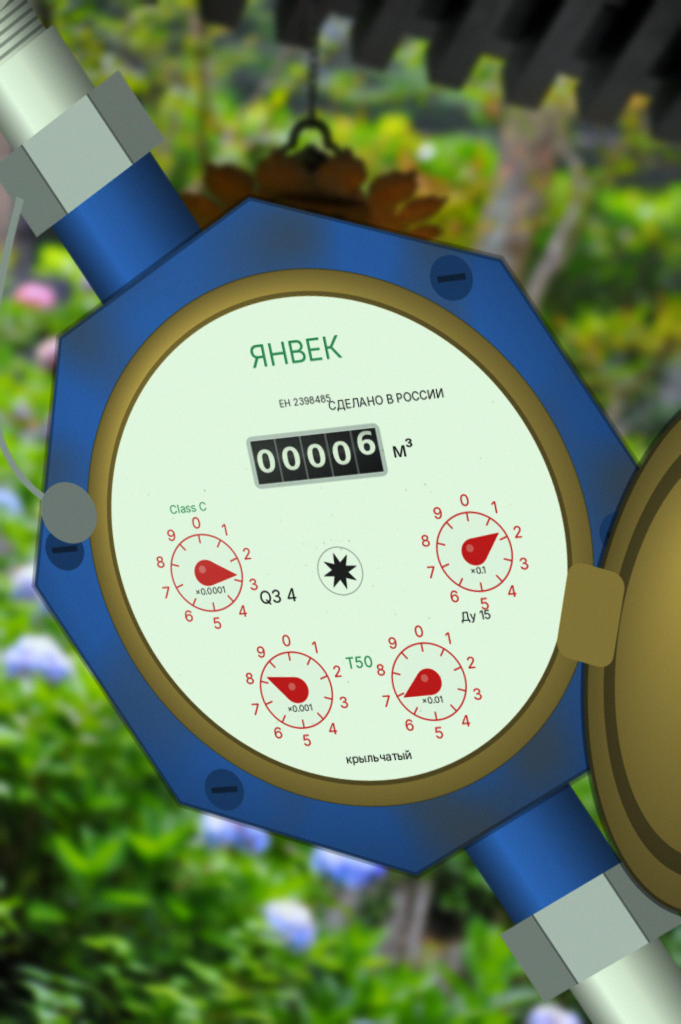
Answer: 6.1682 m³
